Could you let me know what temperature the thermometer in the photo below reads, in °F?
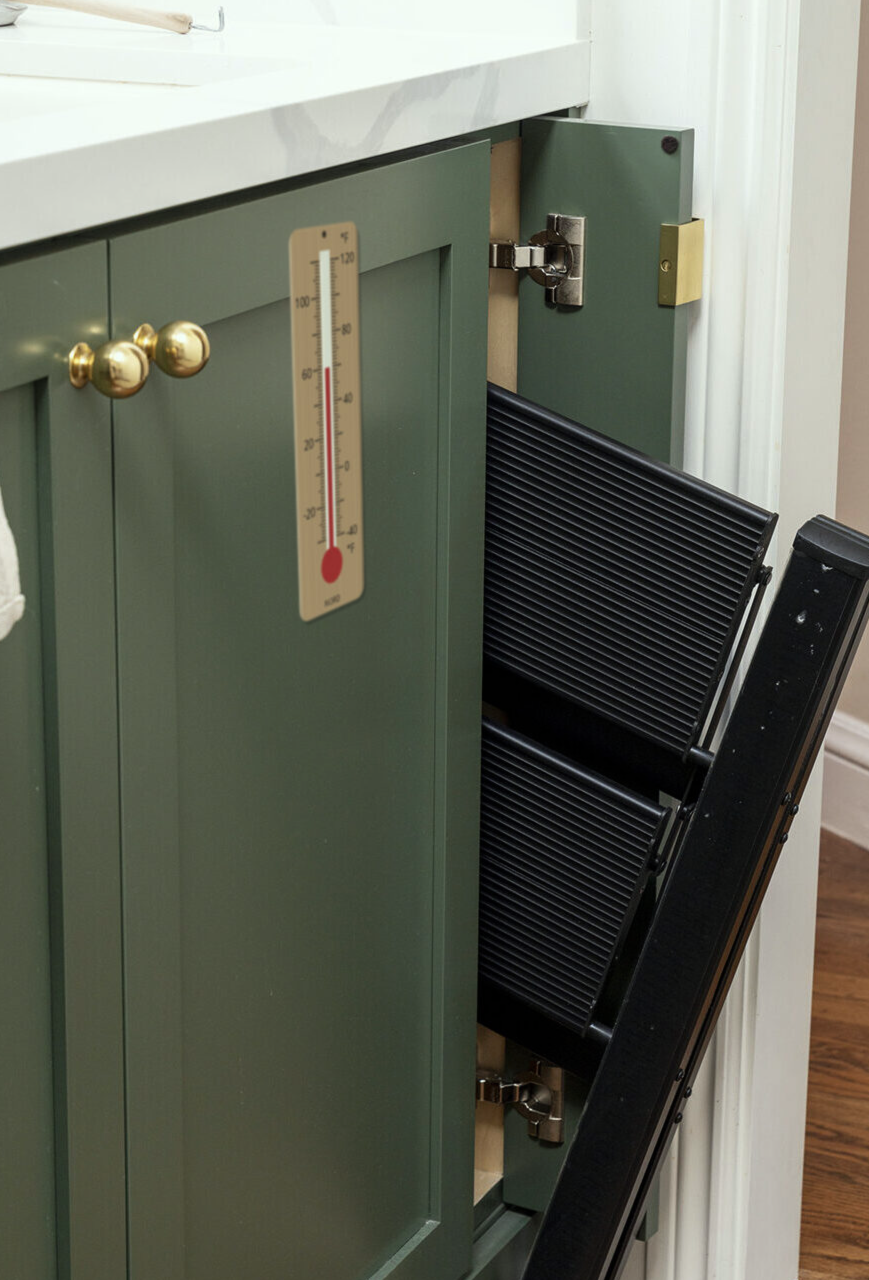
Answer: 60 °F
